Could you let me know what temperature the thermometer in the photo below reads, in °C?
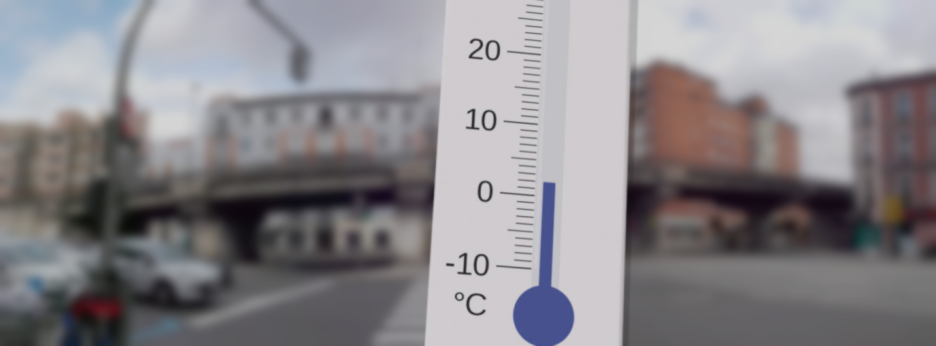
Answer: 2 °C
